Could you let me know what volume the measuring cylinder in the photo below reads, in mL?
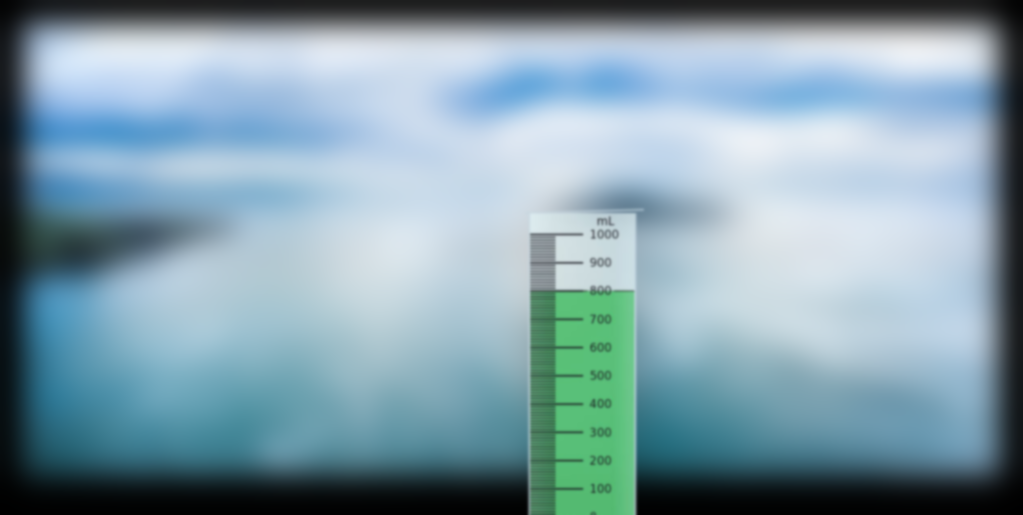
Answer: 800 mL
